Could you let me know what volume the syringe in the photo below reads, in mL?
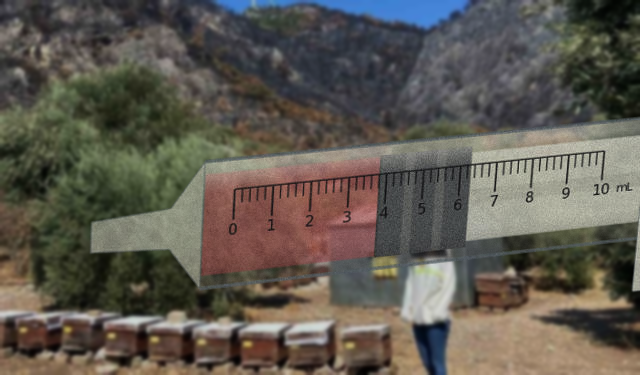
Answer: 3.8 mL
